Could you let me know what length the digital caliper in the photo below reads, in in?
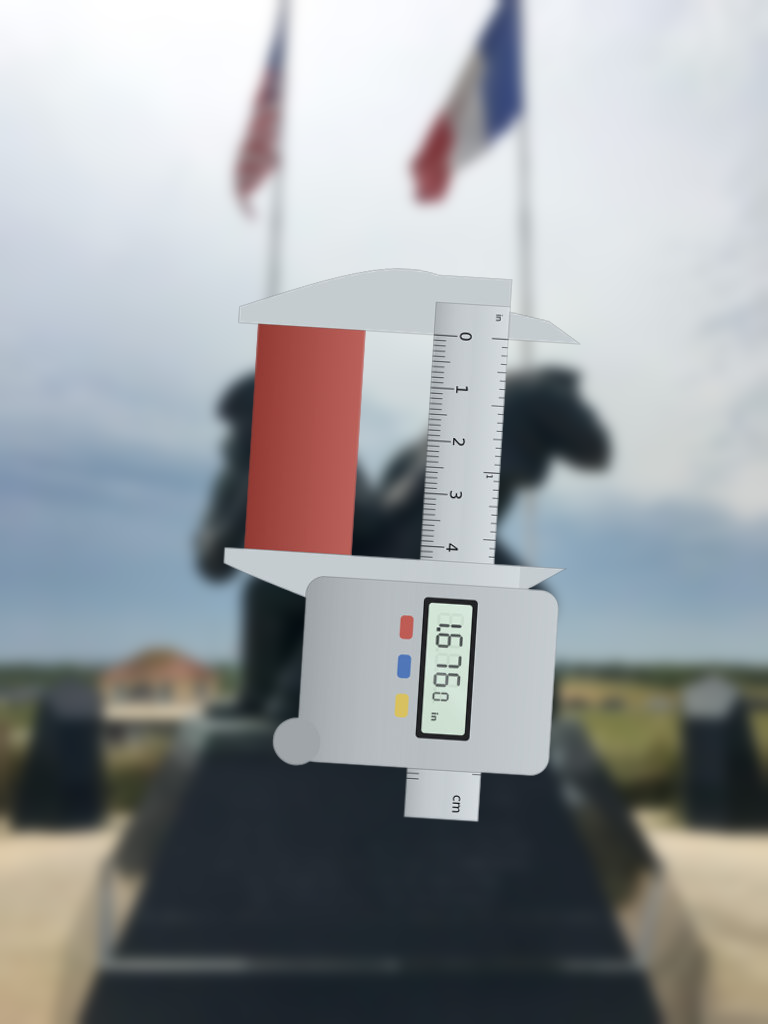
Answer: 1.6760 in
